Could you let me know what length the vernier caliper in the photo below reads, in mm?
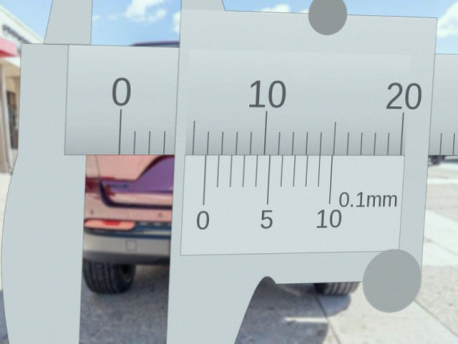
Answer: 5.9 mm
